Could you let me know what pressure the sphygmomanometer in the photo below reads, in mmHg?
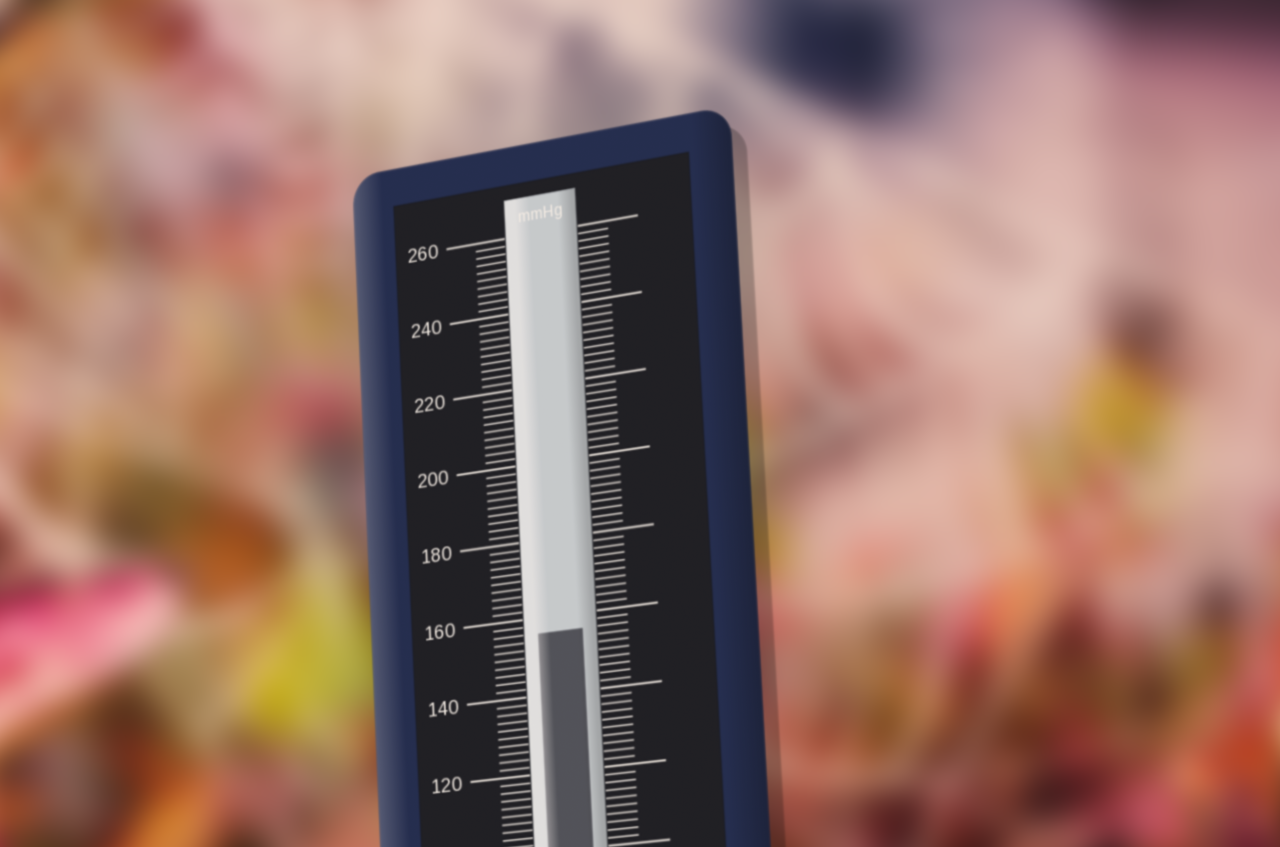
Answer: 156 mmHg
